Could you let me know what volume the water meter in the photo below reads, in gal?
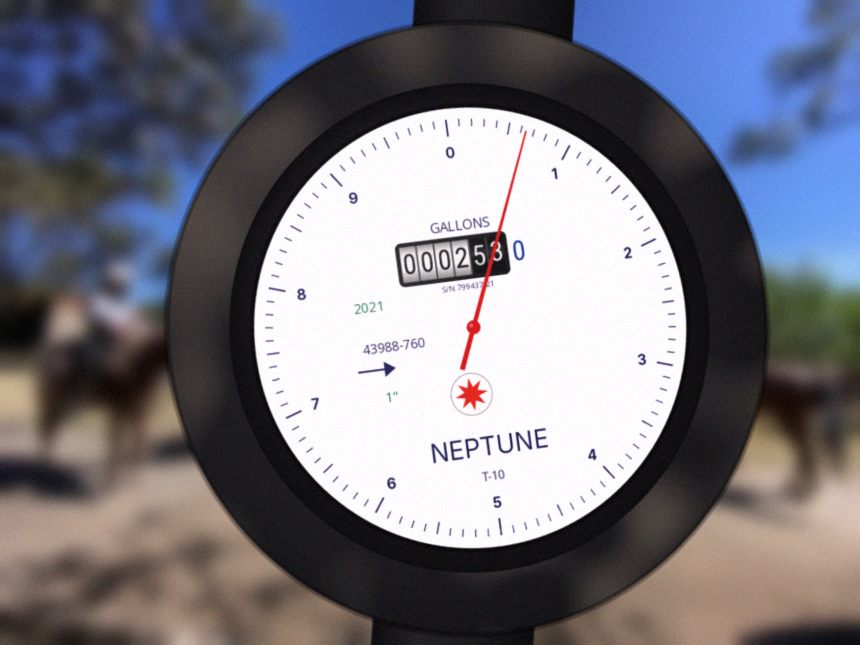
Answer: 2530.6 gal
